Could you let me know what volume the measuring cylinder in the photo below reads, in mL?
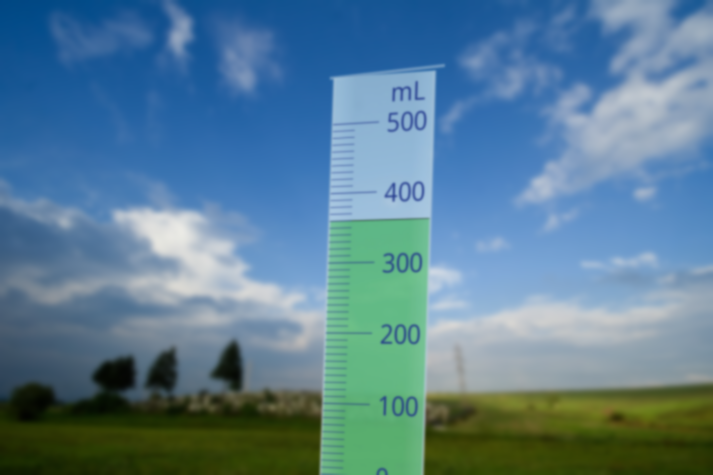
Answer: 360 mL
